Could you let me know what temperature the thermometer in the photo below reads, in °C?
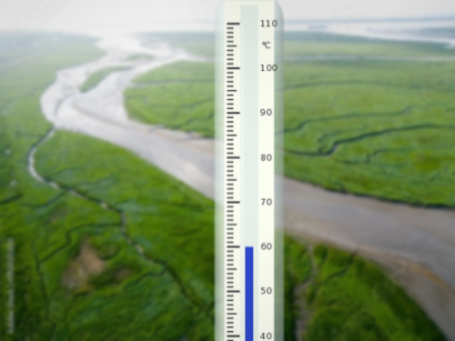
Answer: 60 °C
